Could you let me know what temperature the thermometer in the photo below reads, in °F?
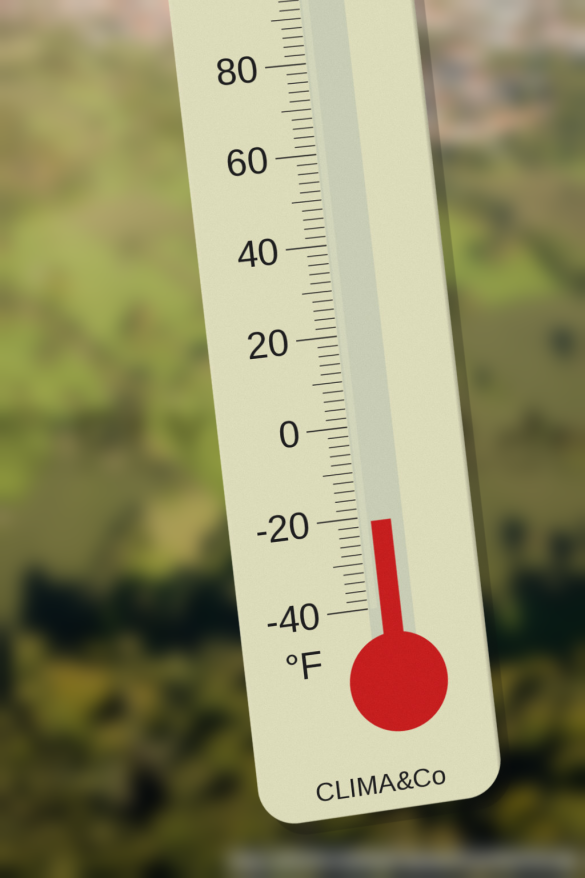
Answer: -21 °F
